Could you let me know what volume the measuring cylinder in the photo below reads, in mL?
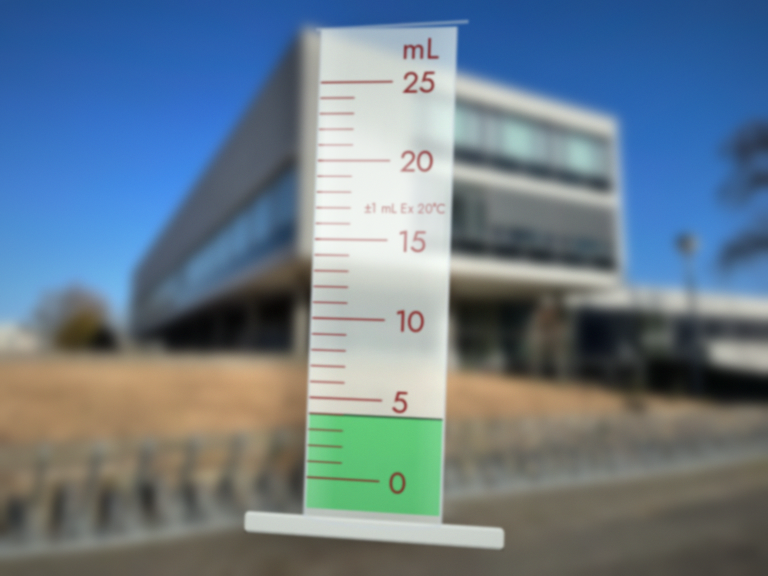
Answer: 4 mL
